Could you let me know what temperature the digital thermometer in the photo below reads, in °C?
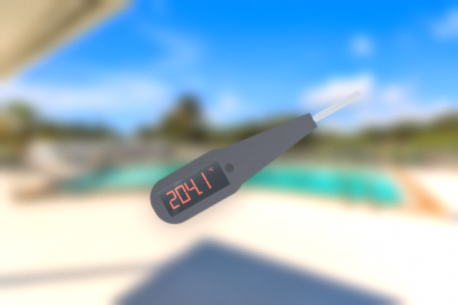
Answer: 204.1 °C
